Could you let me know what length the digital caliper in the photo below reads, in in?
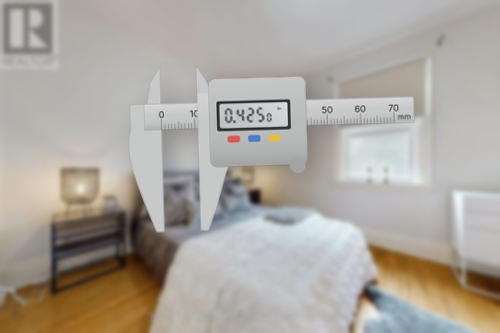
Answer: 0.4250 in
